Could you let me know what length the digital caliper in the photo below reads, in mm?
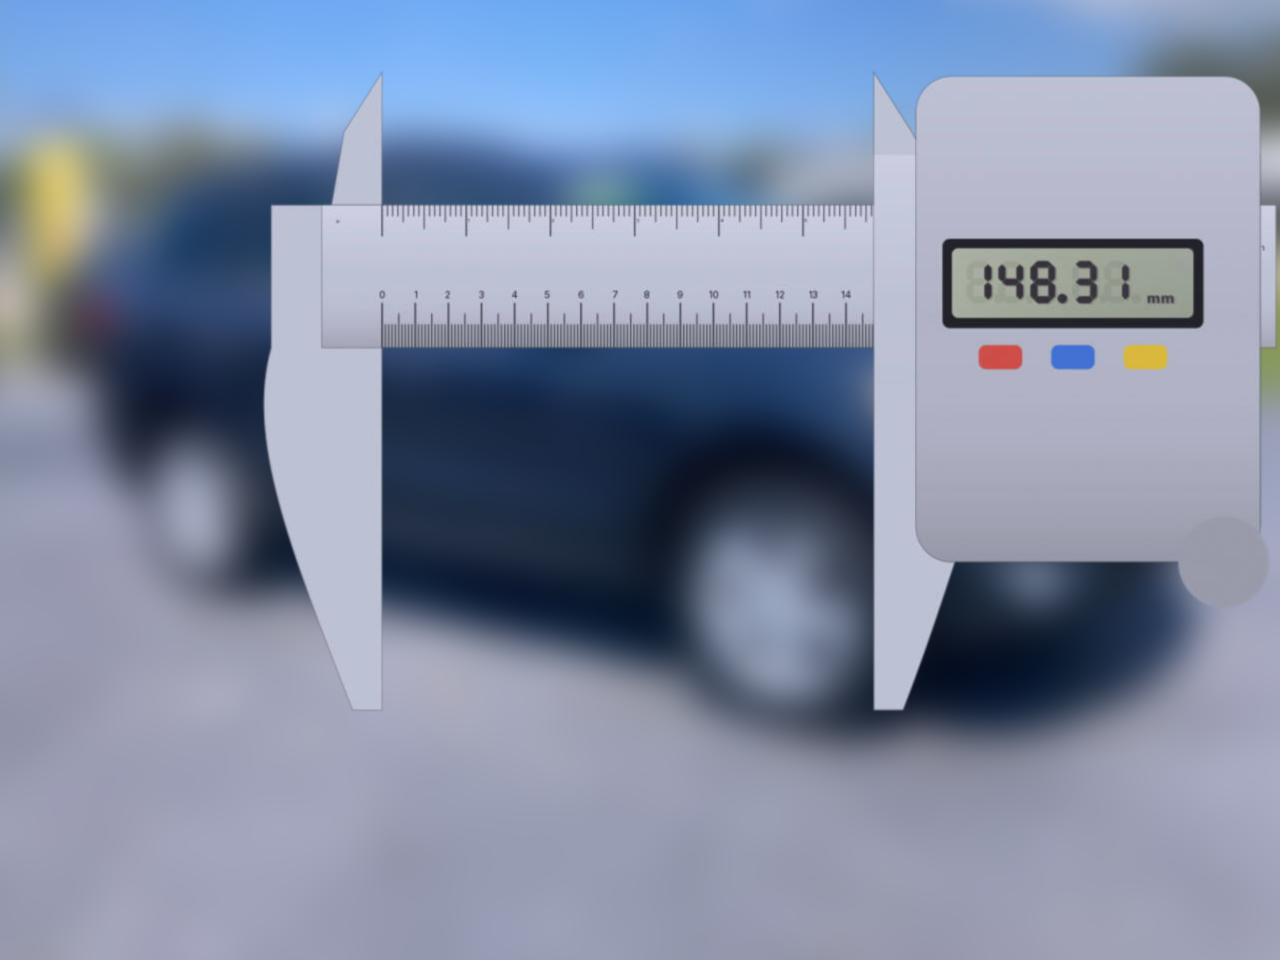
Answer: 148.31 mm
